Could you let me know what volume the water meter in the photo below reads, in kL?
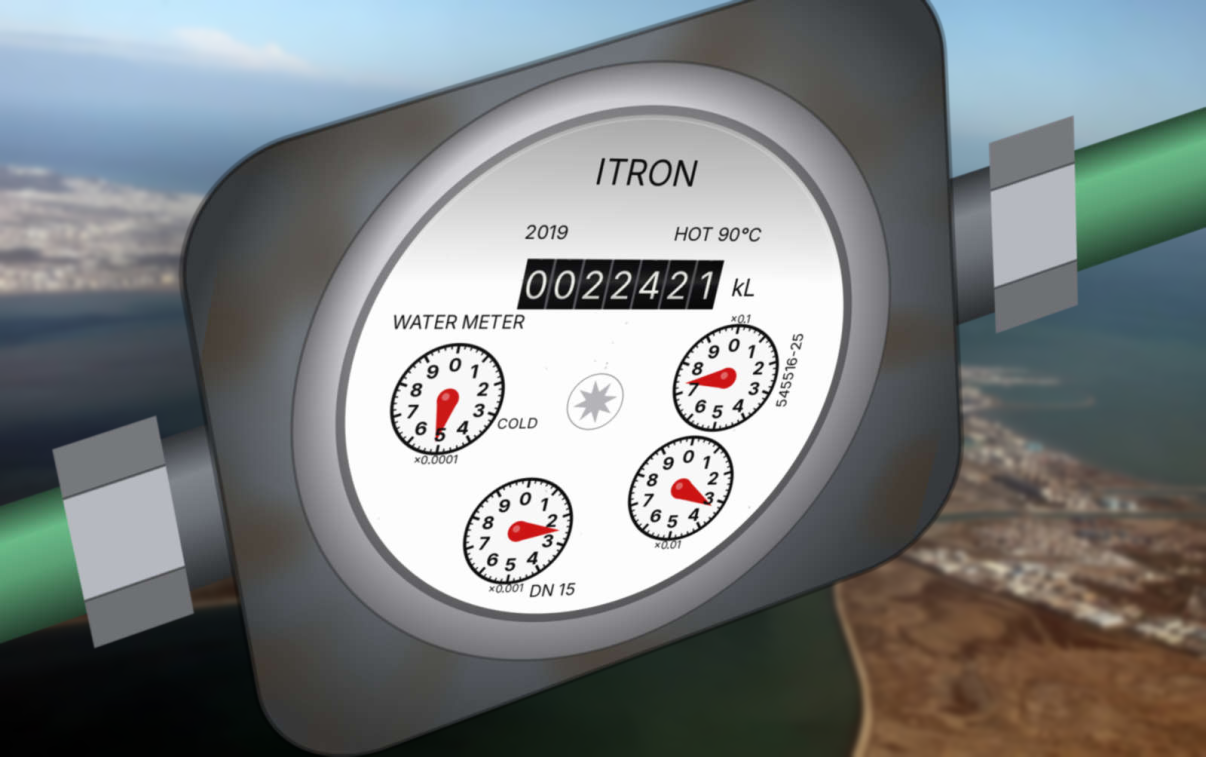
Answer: 22421.7325 kL
